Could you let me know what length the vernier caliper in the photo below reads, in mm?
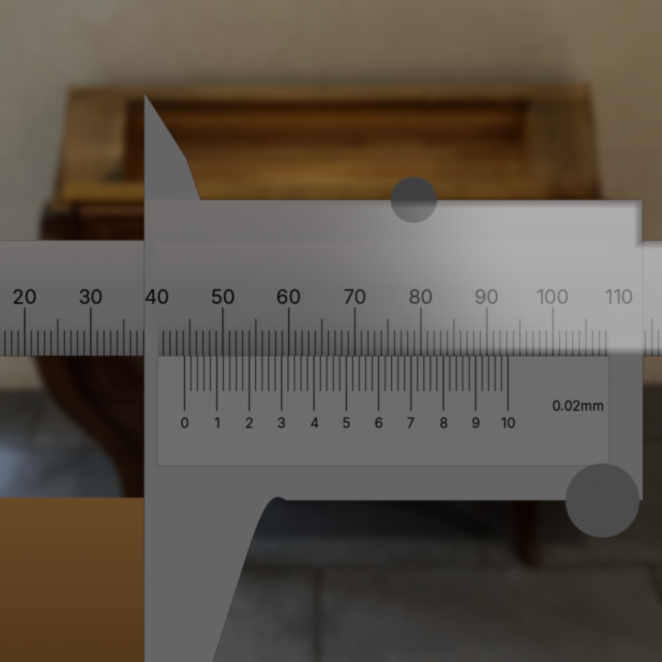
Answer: 44.2 mm
